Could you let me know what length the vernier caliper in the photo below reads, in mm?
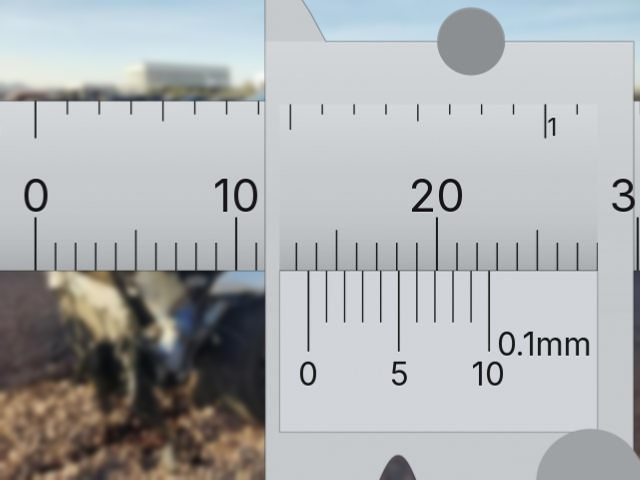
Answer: 13.6 mm
